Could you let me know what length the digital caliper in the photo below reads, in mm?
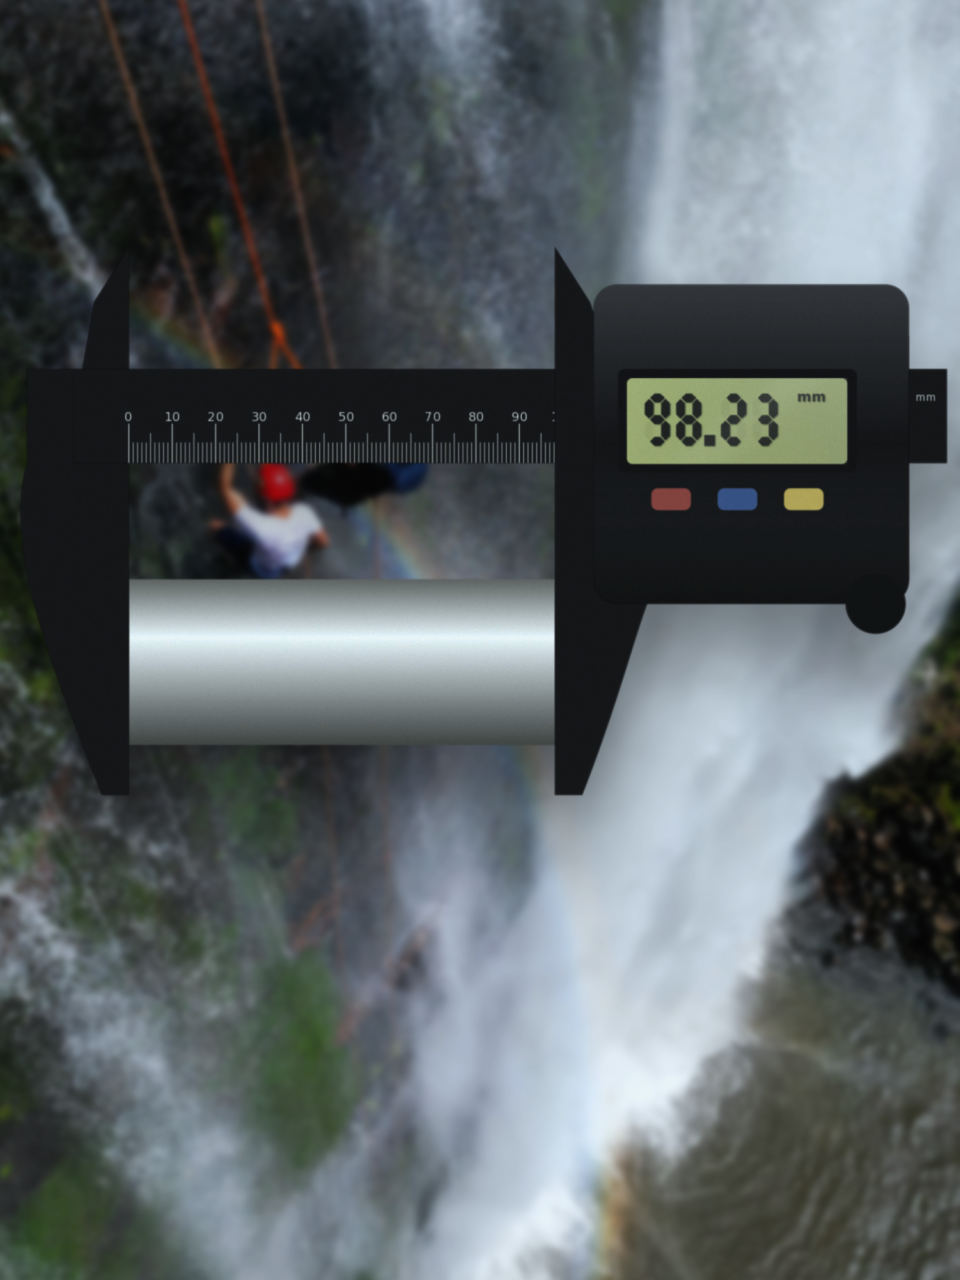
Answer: 98.23 mm
